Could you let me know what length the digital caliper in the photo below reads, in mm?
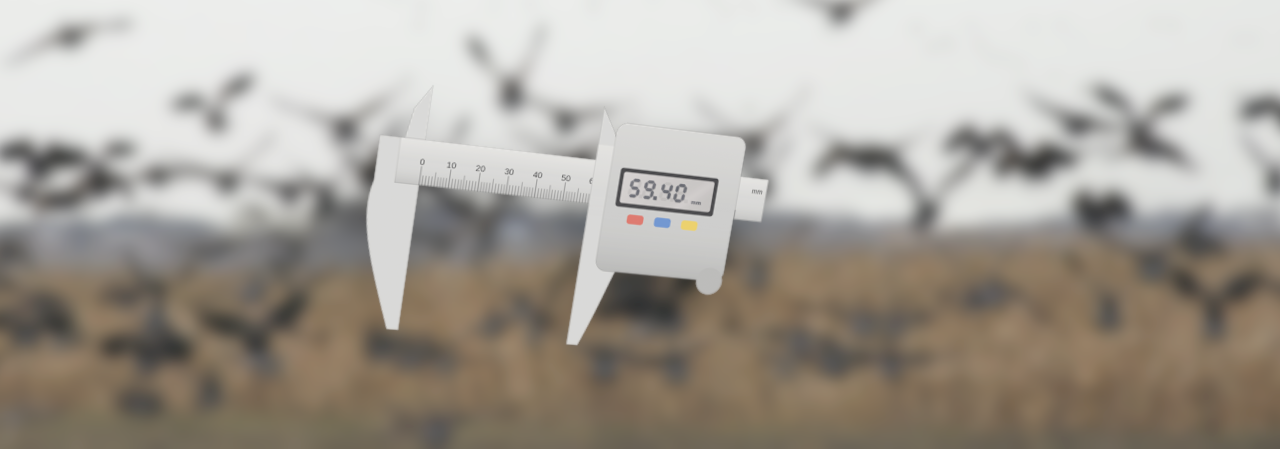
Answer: 59.40 mm
